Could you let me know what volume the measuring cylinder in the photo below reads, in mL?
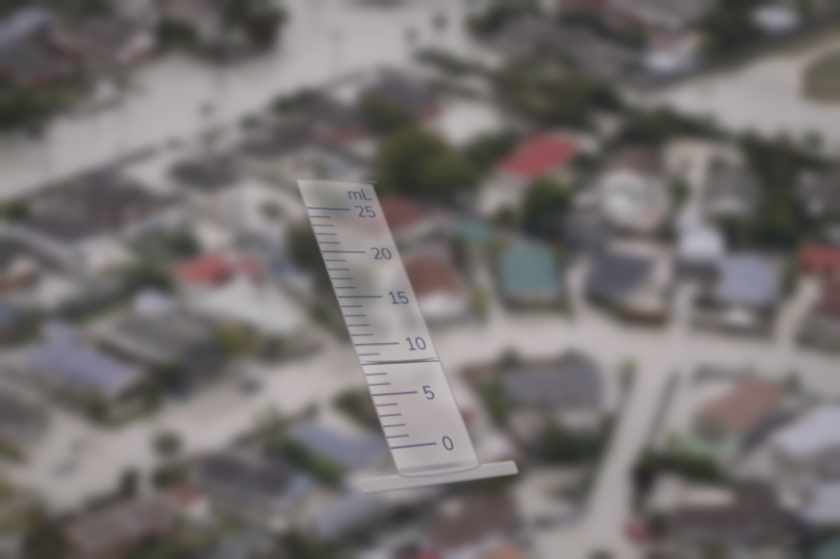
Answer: 8 mL
